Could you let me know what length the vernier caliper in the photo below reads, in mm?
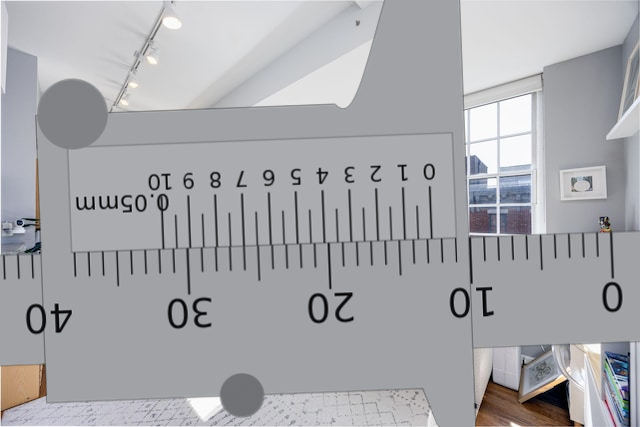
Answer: 12.7 mm
